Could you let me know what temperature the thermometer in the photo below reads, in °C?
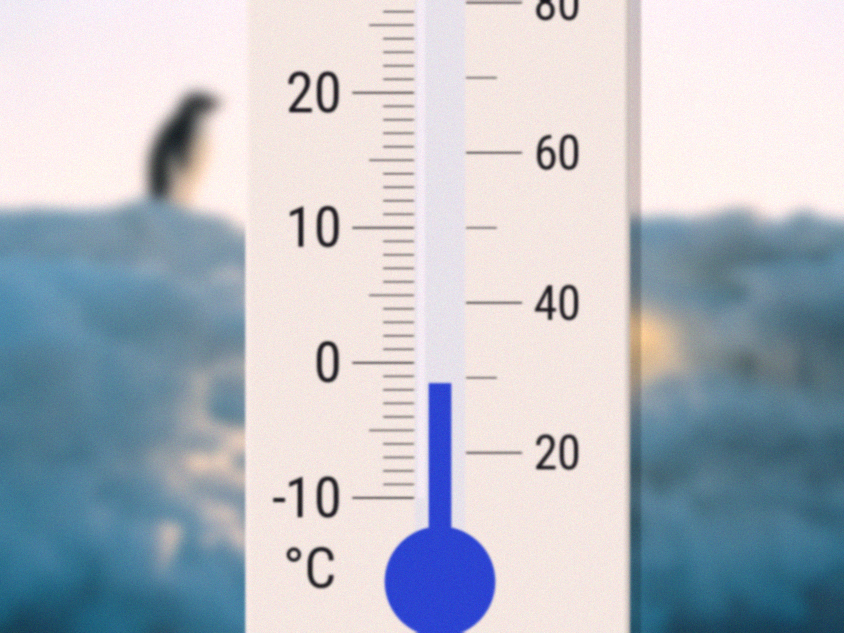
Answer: -1.5 °C
